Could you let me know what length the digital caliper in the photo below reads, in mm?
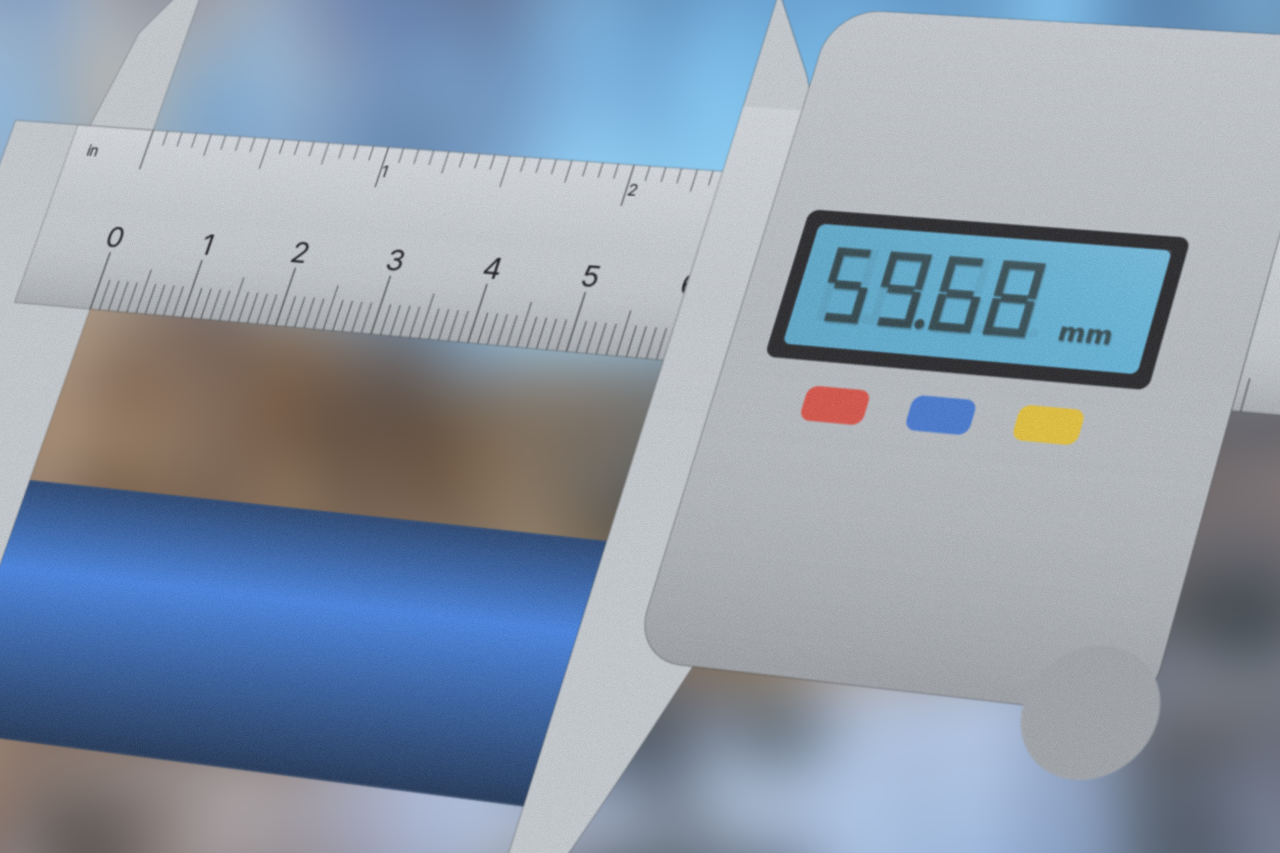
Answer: 59.68 mm
